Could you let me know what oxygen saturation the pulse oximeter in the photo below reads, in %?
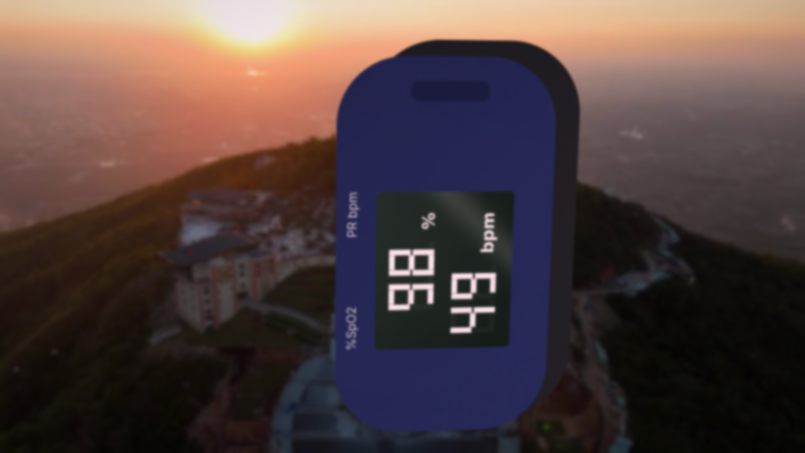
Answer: 98 %
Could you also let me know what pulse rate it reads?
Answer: 49 bpm
